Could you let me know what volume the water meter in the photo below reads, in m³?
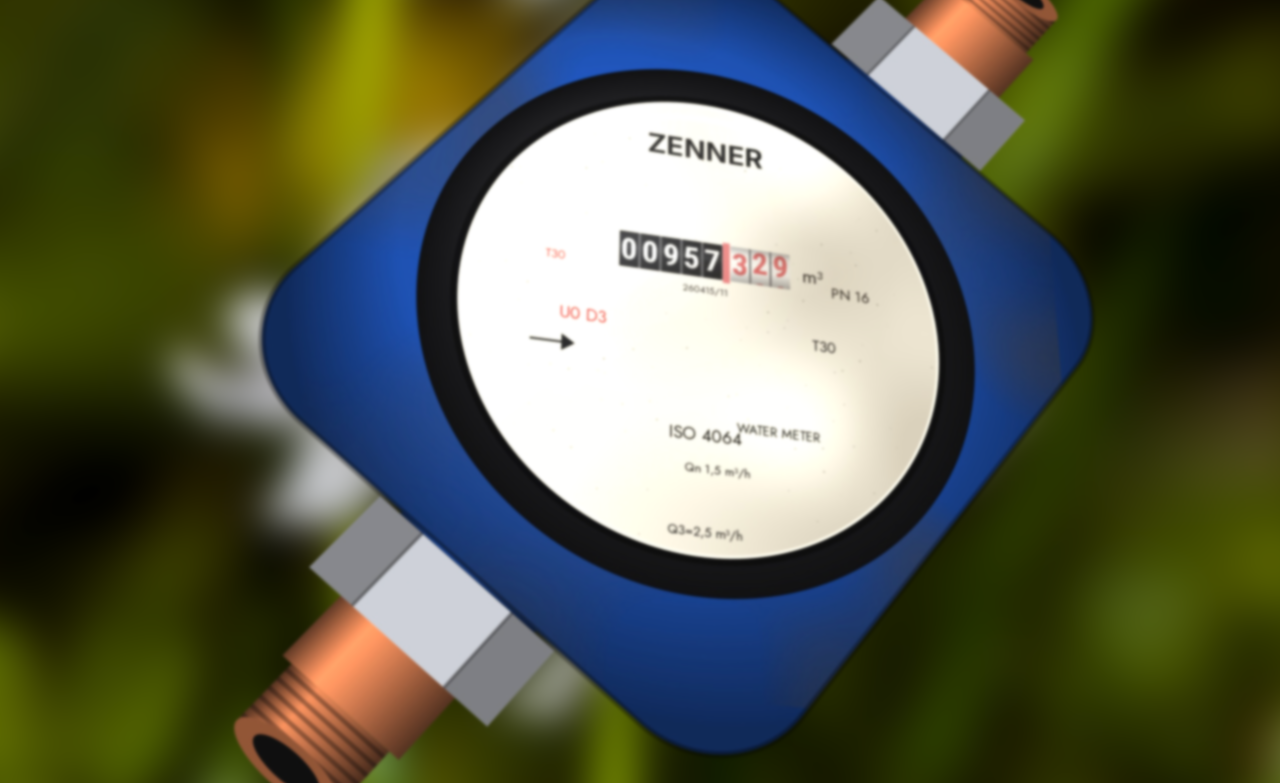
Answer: 957.329 m³
